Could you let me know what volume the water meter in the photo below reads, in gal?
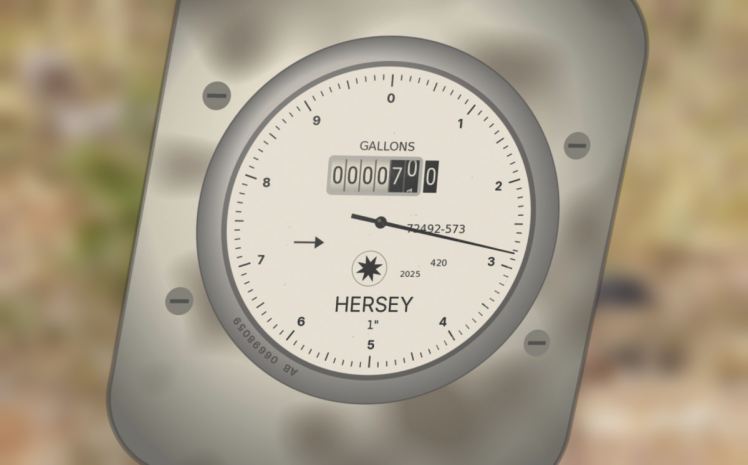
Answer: 702.8 gal
